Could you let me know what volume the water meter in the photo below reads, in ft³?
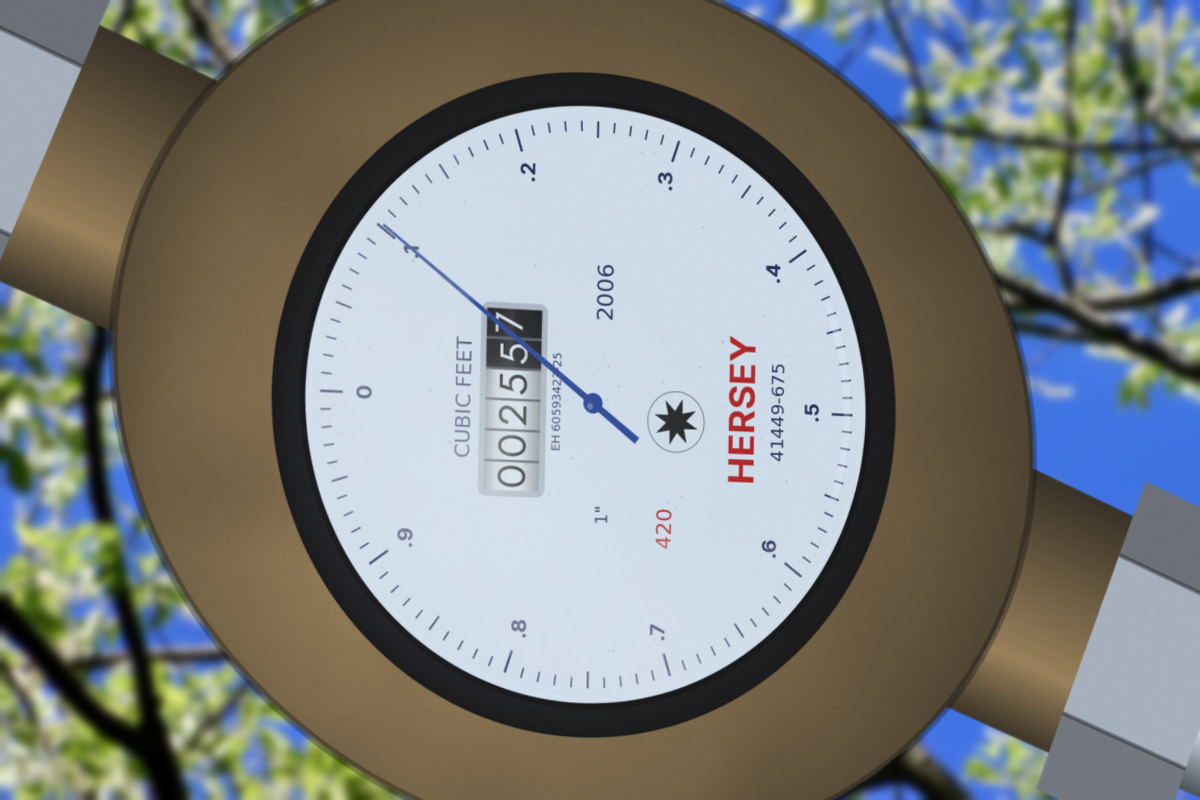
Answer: 2557.10 ft³
